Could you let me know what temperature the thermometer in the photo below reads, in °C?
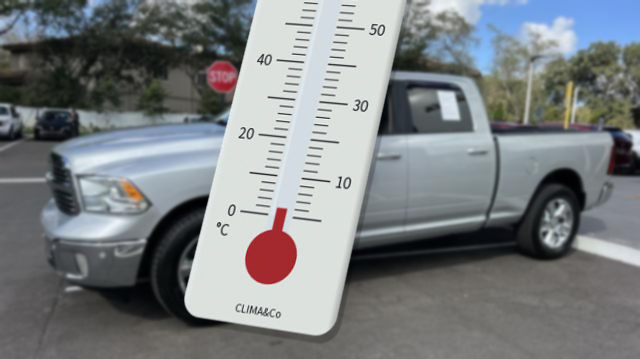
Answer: 2 °C
